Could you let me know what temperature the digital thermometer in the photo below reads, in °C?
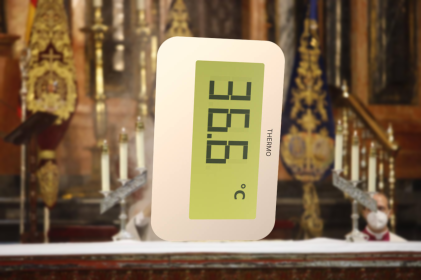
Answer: 36.6 °C
